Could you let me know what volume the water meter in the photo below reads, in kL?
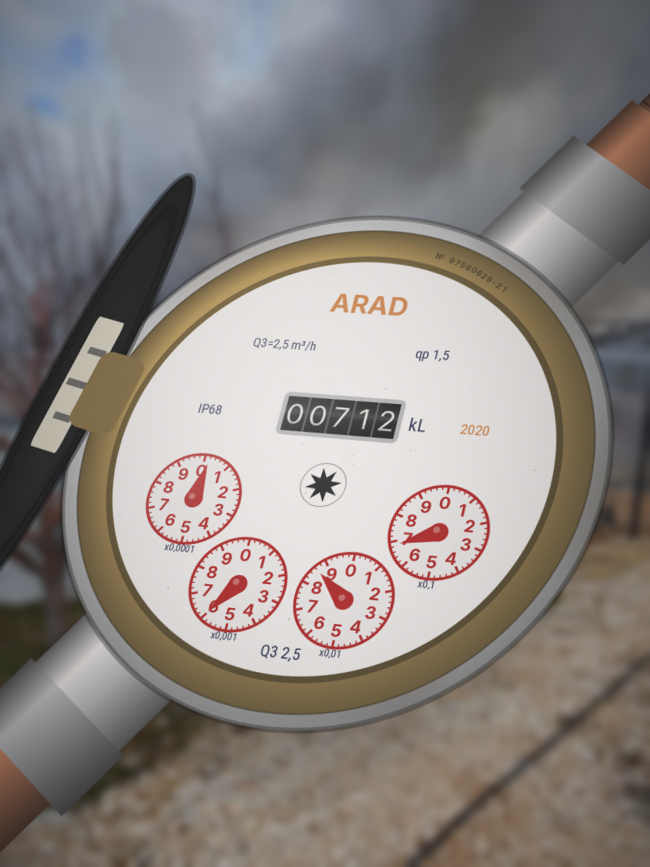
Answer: 712.6860 kL
